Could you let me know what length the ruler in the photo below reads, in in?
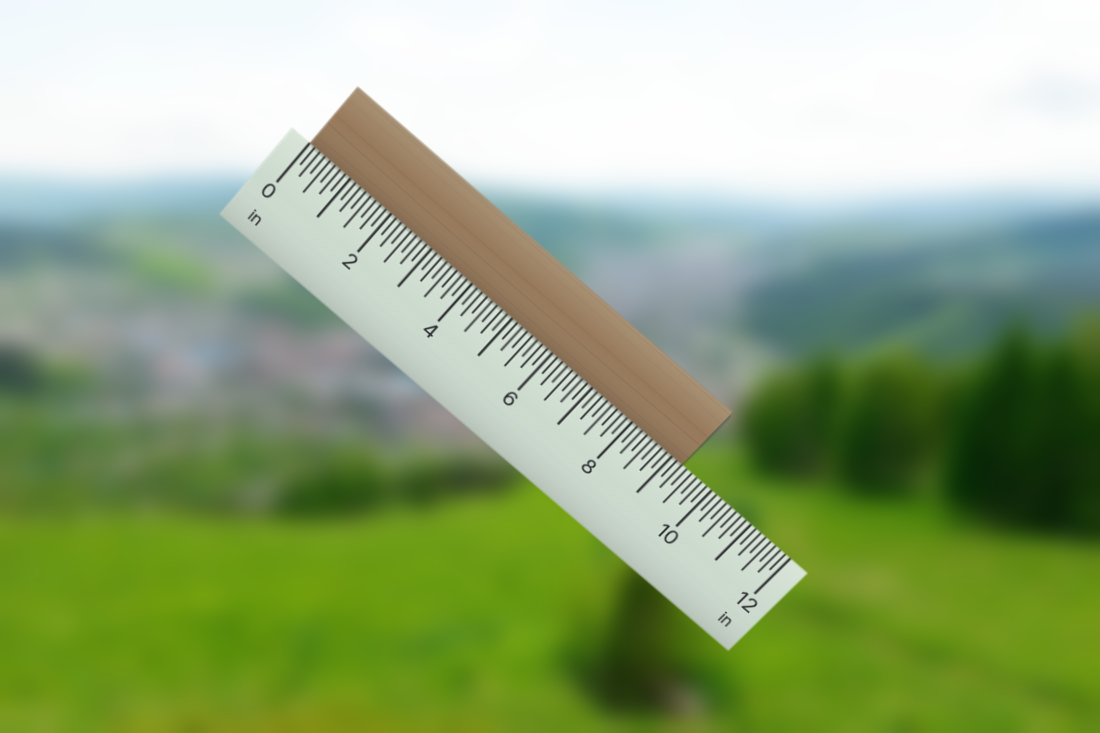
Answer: 9.25 in
